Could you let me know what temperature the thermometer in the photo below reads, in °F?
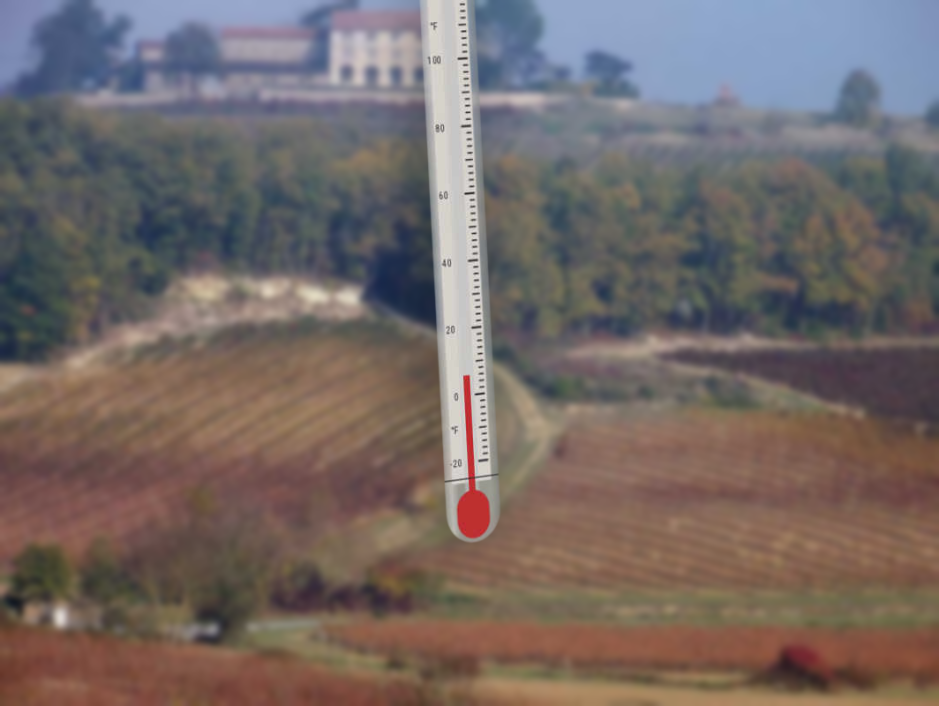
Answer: 6 °F
